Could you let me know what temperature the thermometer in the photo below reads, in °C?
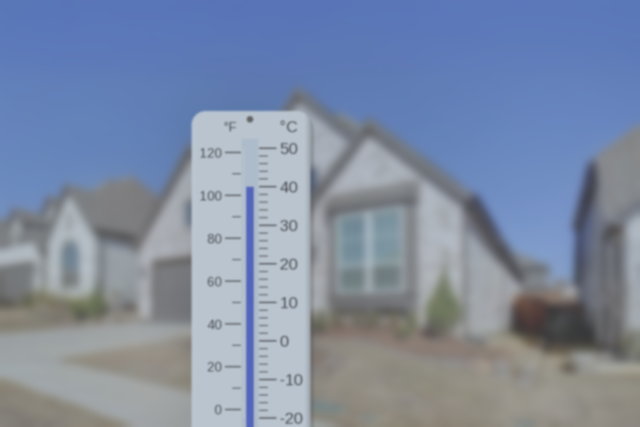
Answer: 40 °C
